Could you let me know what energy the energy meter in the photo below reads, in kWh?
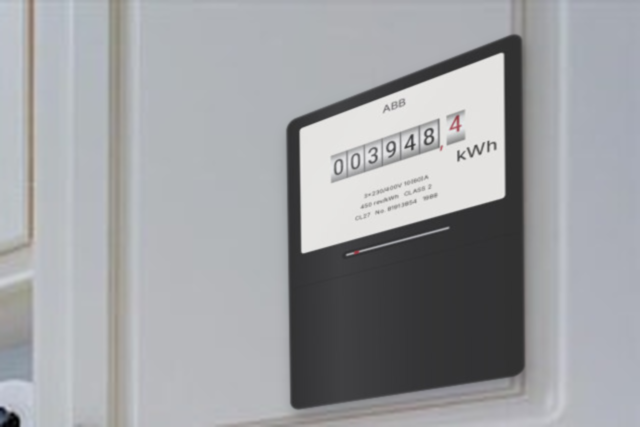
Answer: 3948.4 kWh
